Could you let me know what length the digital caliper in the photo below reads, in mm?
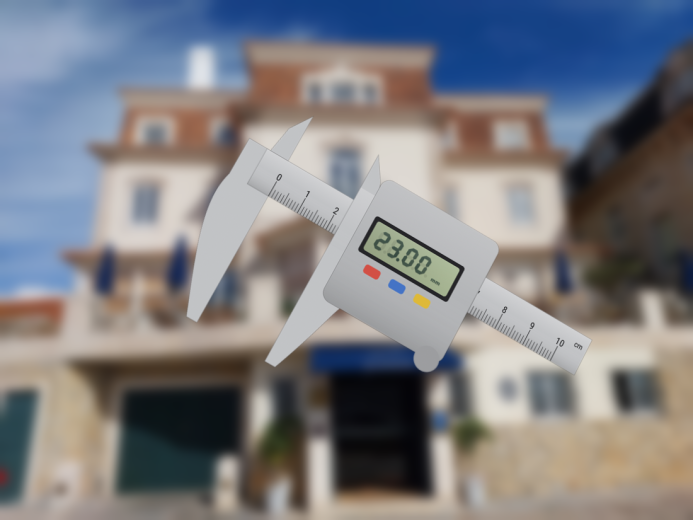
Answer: 23.00 mm
